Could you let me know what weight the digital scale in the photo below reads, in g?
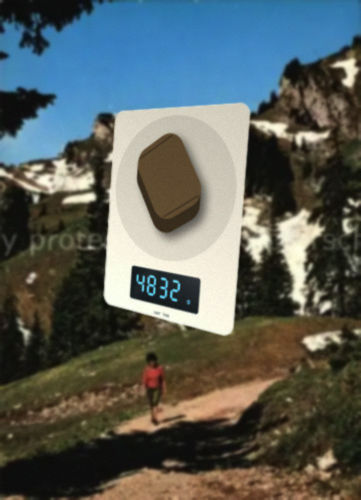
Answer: 4832 g
